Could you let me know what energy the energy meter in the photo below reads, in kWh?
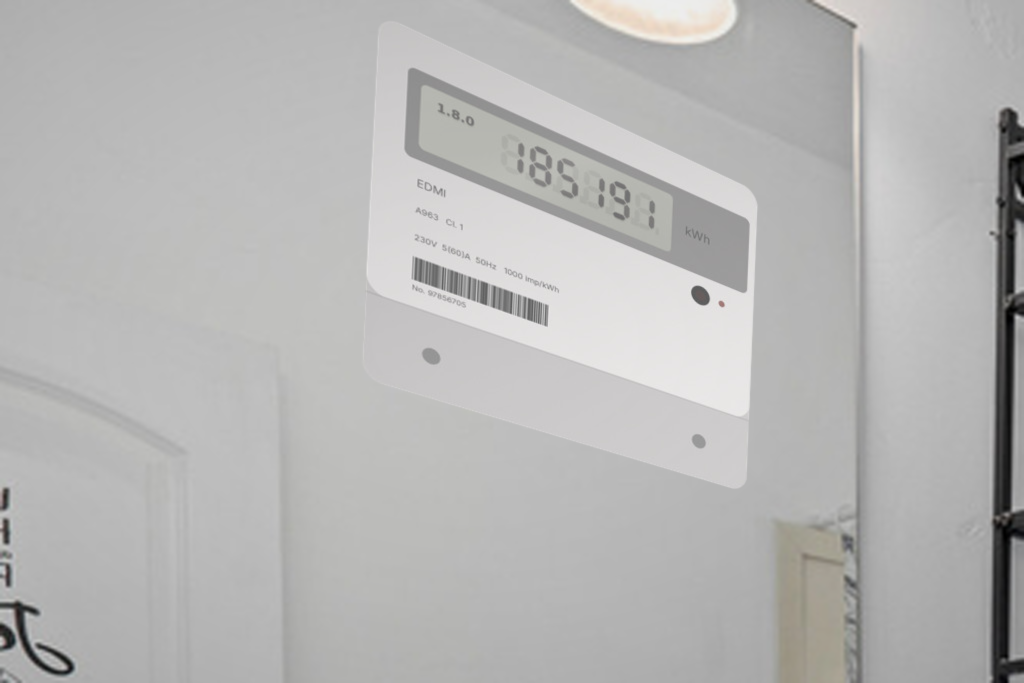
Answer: 185191 kWh
